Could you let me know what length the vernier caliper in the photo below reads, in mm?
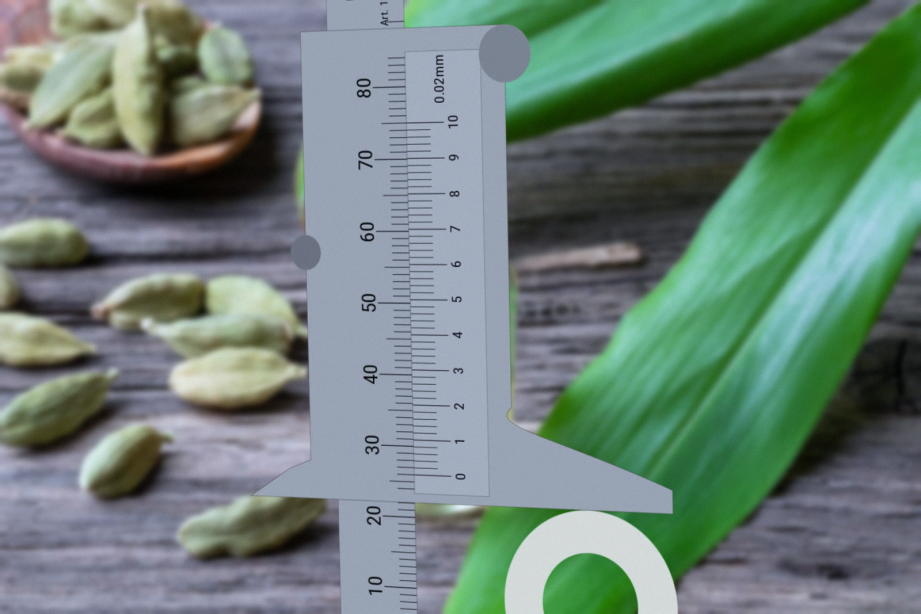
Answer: 26.0 mm
